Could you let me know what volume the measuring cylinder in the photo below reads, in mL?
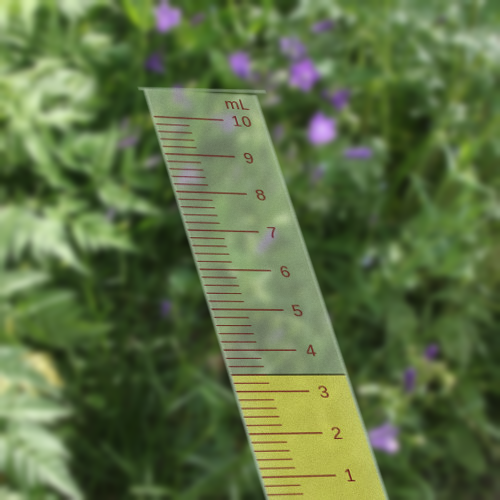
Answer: 3.4 mL
